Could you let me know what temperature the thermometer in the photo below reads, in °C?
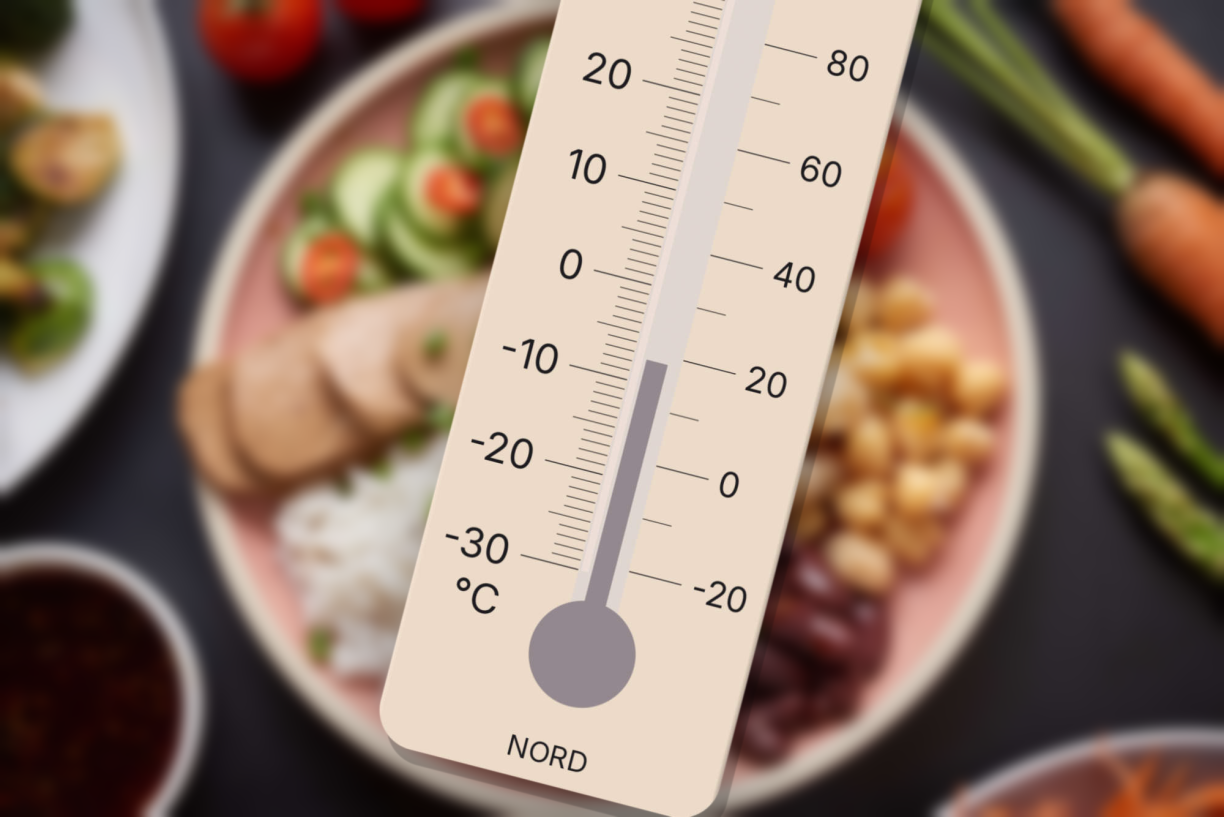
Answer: -7.5 °C
